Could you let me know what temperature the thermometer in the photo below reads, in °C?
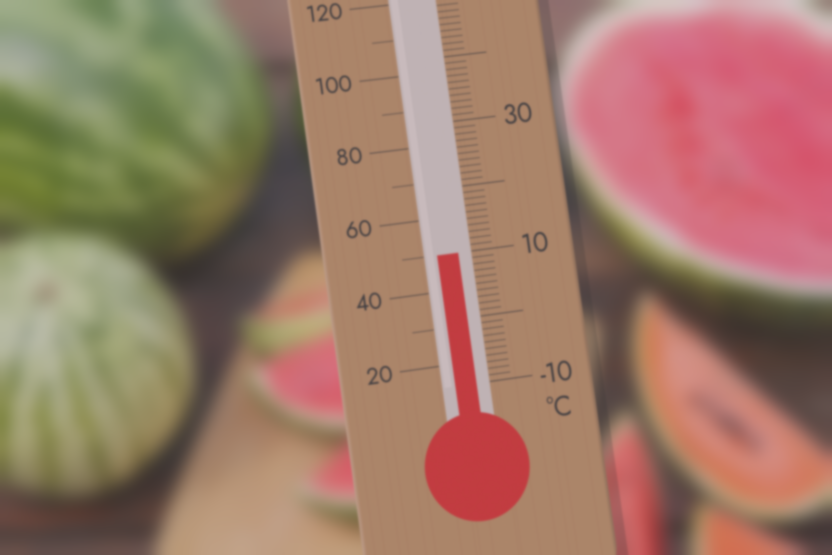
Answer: 10 °C
